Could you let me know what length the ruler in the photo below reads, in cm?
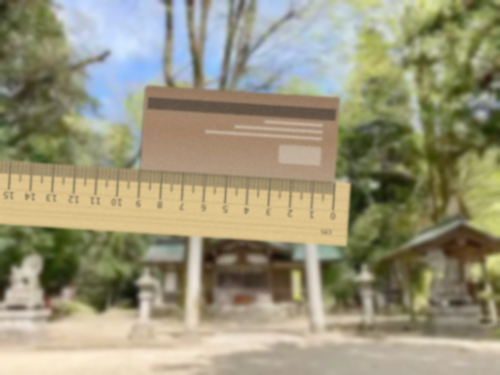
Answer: 9 cm
